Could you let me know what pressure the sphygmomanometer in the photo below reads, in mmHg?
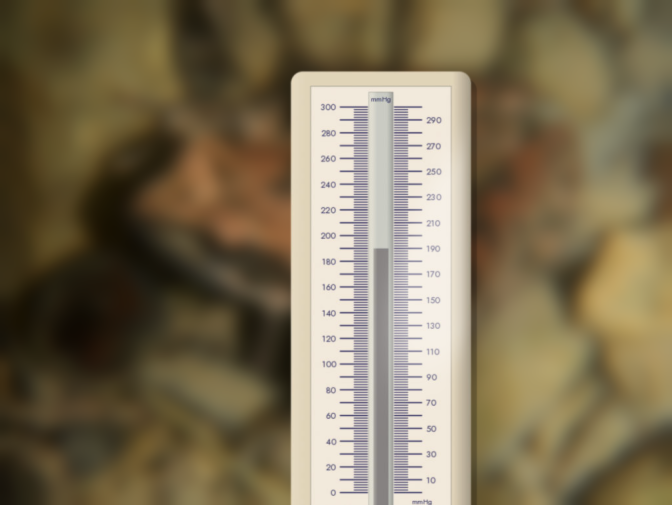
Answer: 190 mmHg
